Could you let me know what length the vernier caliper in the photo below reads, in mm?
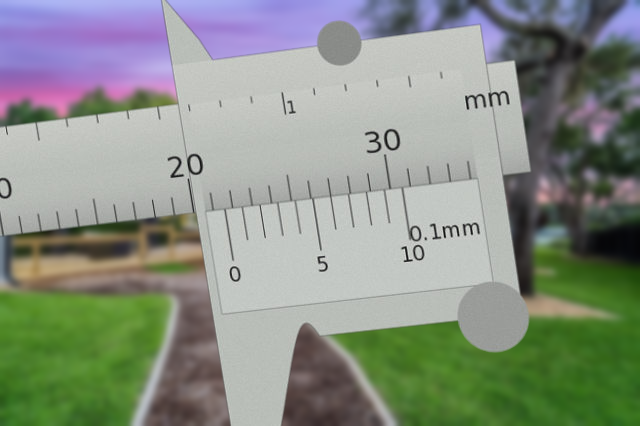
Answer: 21.6 mm
